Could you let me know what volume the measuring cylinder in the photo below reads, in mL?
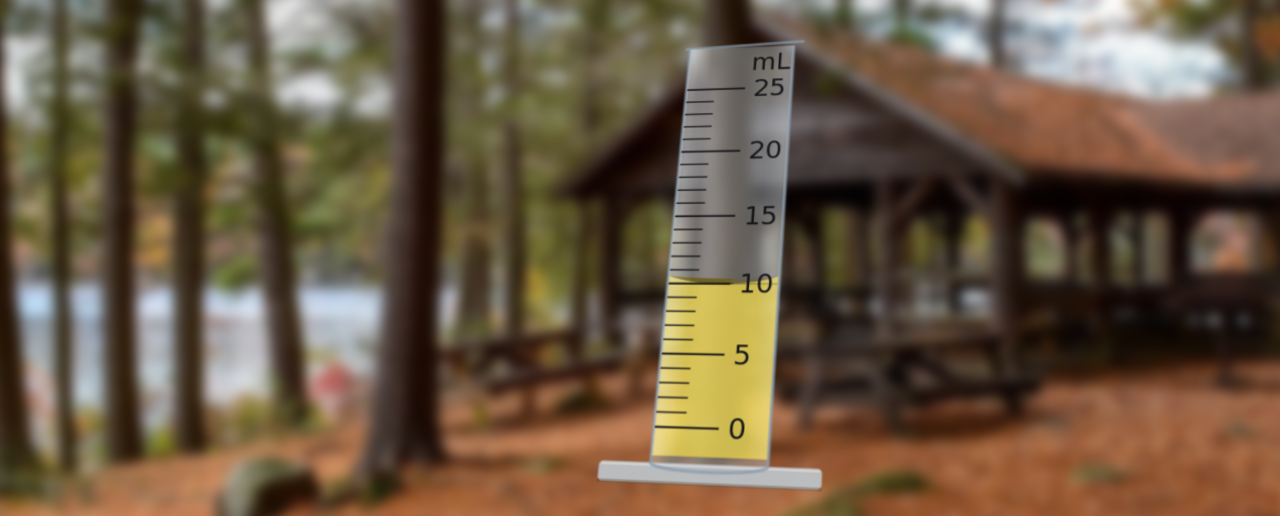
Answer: 10 mL
